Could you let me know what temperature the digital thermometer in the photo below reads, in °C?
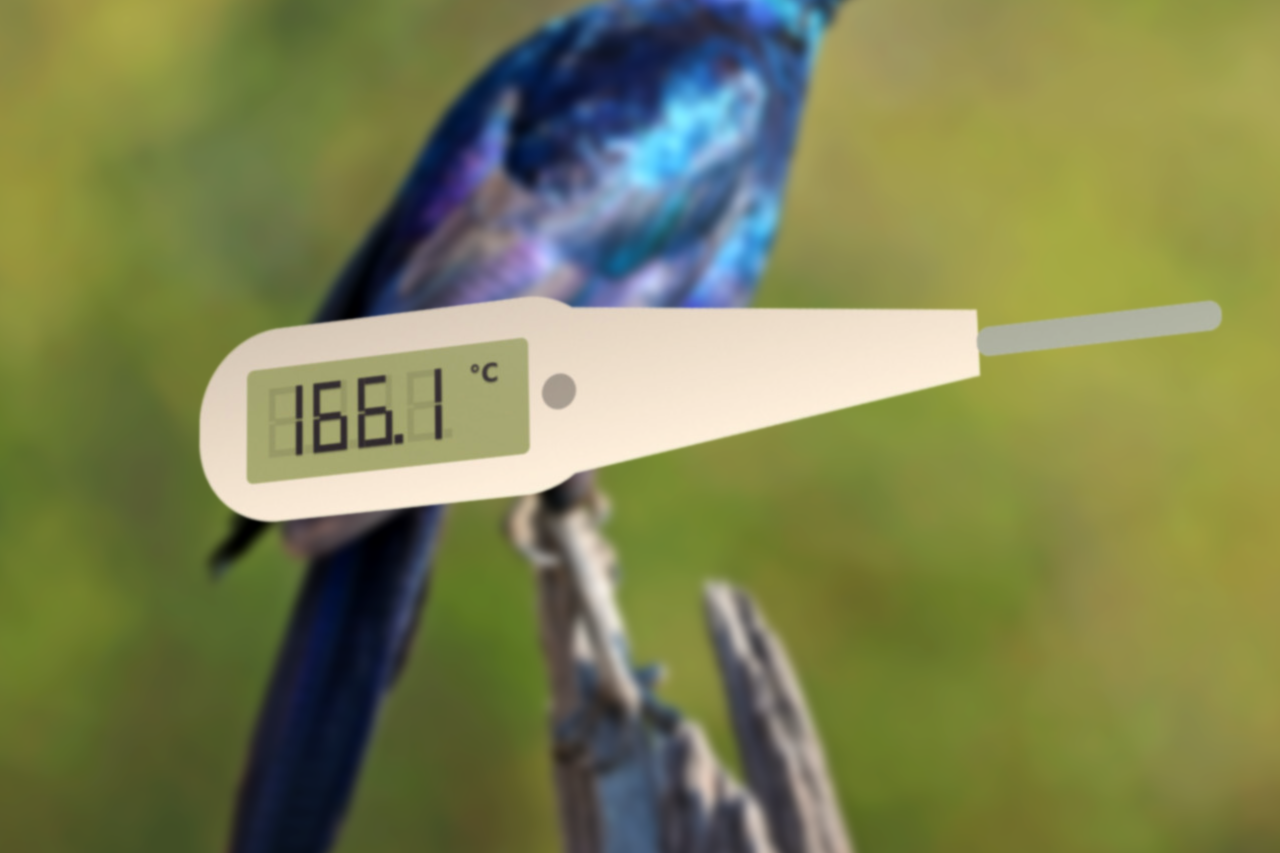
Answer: 166.1 °C
